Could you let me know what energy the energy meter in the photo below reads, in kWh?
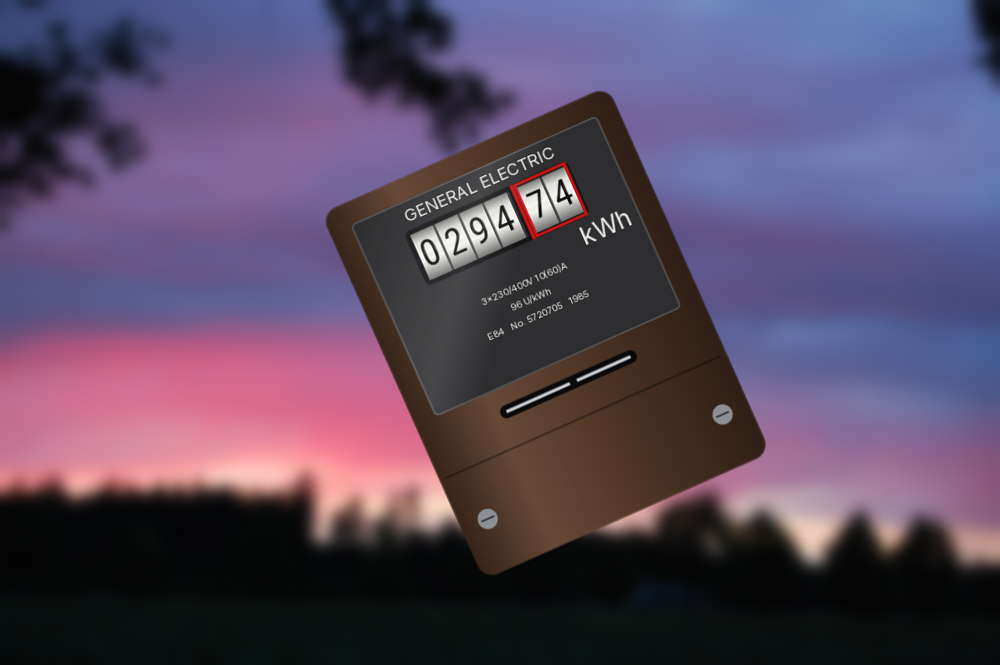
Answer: 294.74 kWh
